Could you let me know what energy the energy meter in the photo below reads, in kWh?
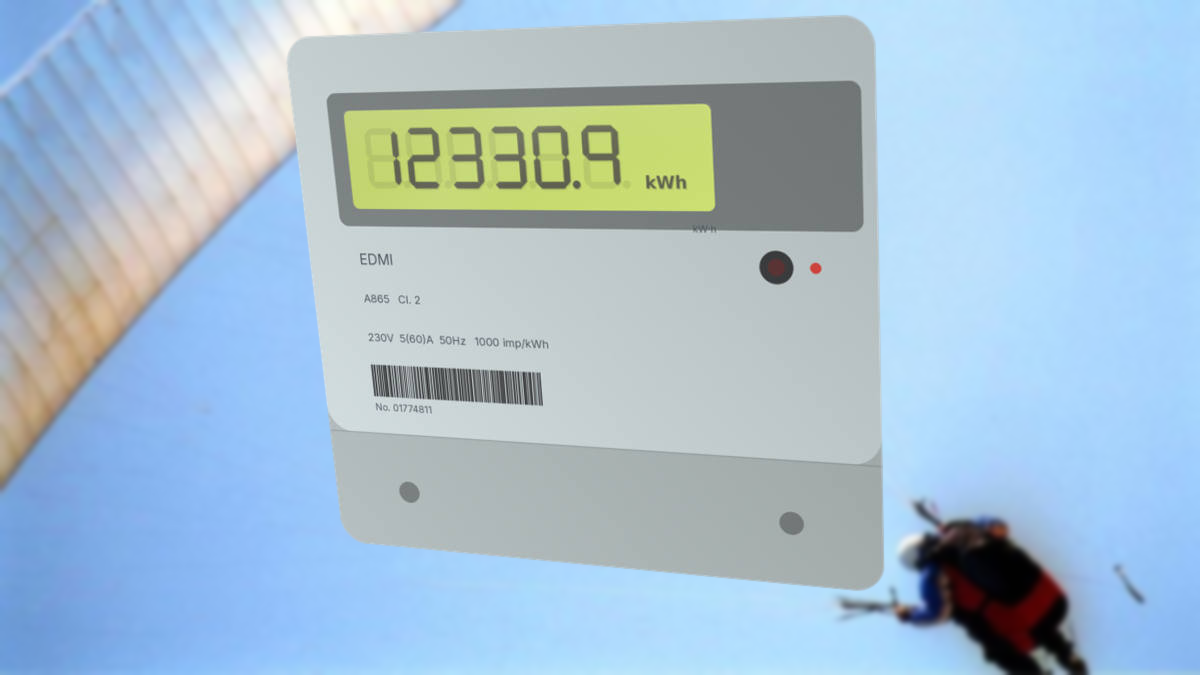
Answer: 12330.9 kWh
